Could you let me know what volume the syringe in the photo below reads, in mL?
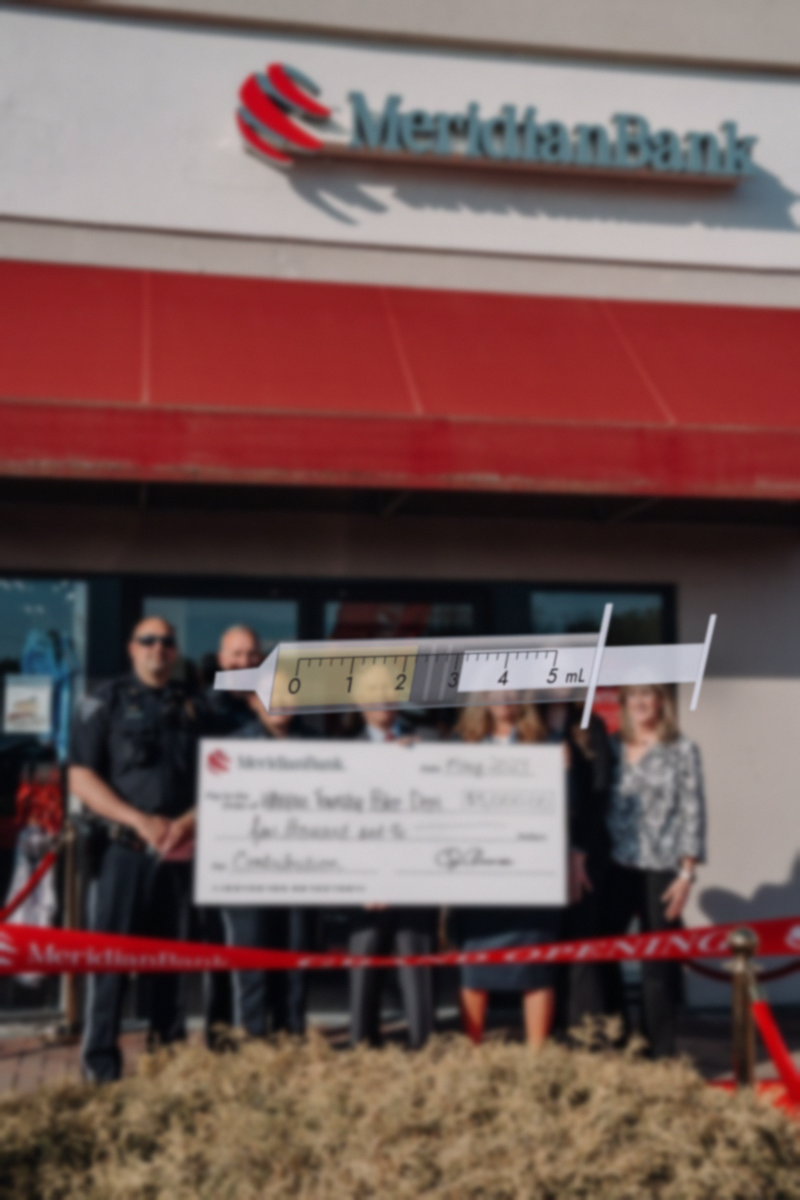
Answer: 2.2 mL
